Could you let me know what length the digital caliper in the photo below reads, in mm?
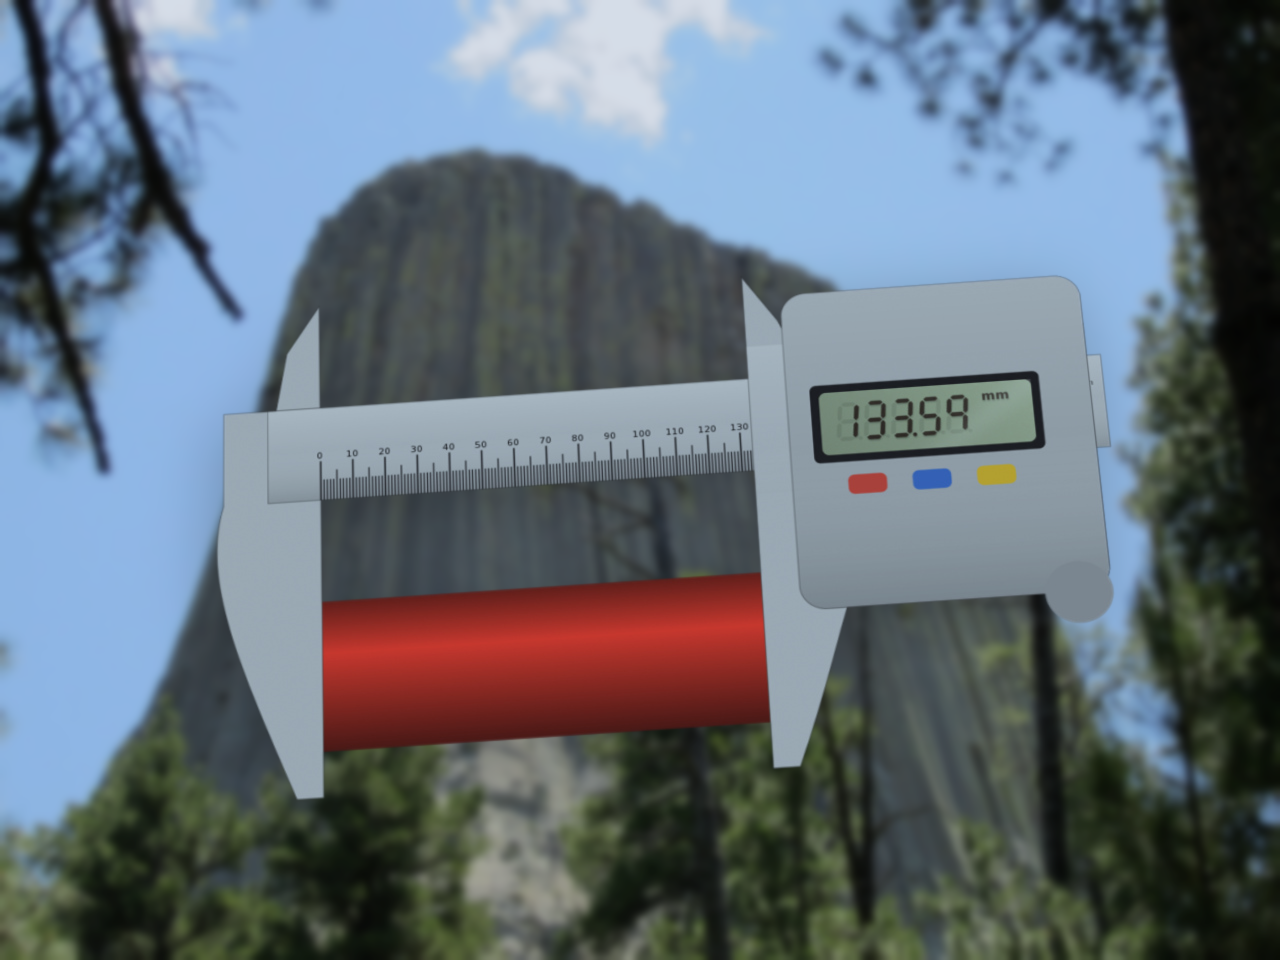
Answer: 133.59 mm
